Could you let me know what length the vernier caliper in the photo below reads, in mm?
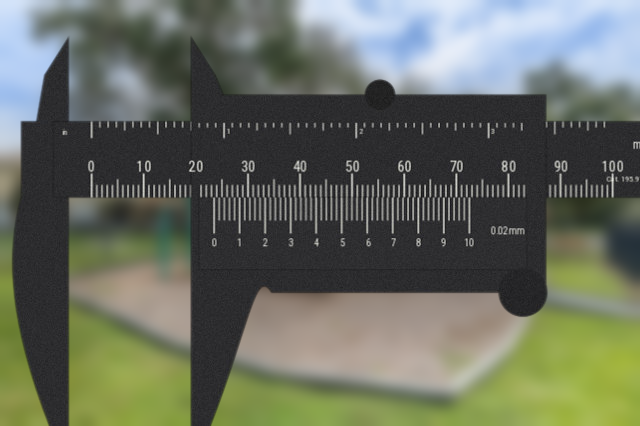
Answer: 23.5 mm
